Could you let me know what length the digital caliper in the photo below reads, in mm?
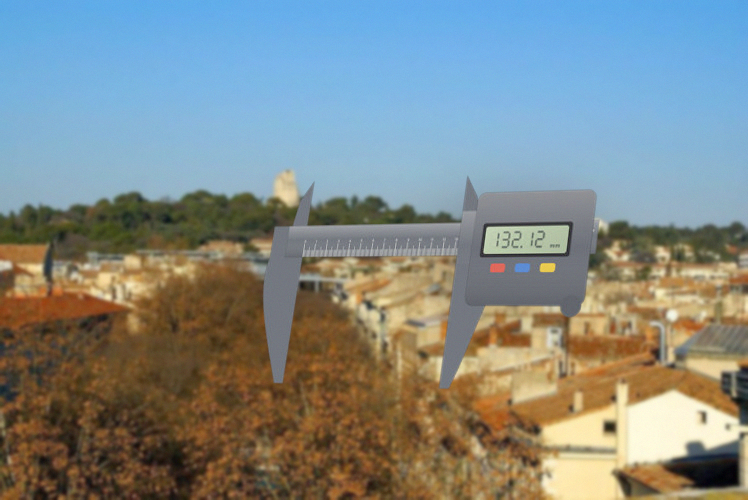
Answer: 132.12 mm
